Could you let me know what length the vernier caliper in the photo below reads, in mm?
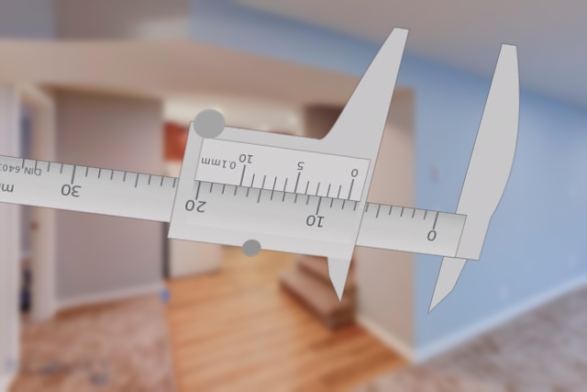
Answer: 7.7 mm
